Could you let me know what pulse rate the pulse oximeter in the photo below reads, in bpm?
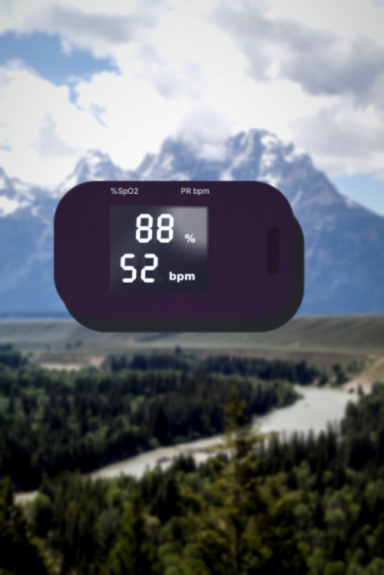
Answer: 52 bpm
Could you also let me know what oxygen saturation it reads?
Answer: 88 %
